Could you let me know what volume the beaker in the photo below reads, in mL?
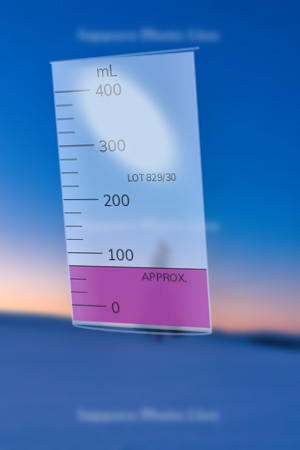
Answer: 75 mL
